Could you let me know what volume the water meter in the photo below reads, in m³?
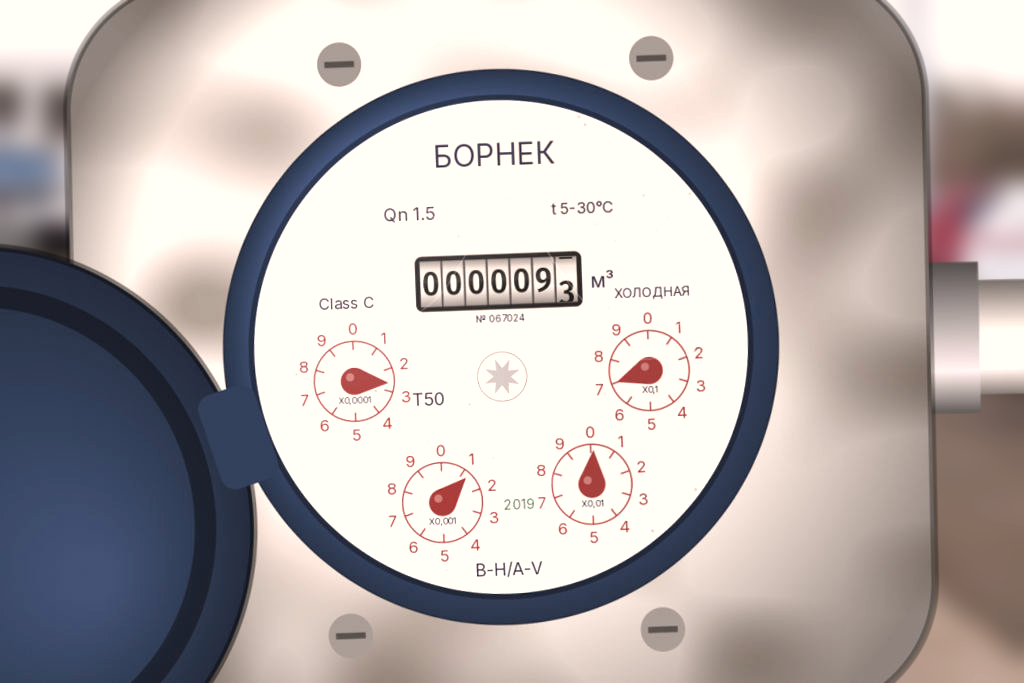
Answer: 92.7012 m³
